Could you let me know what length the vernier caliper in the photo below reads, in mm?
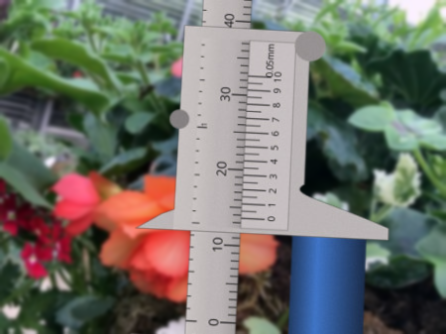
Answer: 13.6 mm
